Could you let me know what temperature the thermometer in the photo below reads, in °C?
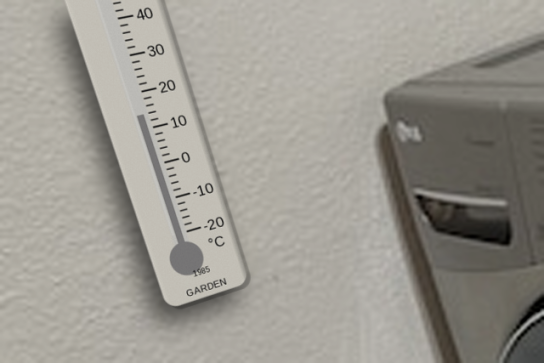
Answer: 14 °C
